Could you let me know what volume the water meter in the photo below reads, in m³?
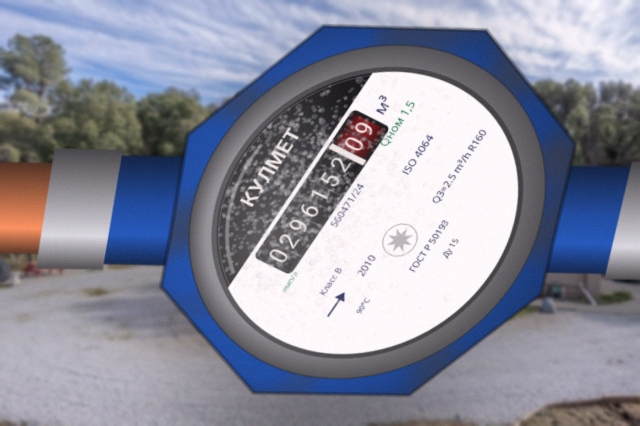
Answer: 296152.09 m³
